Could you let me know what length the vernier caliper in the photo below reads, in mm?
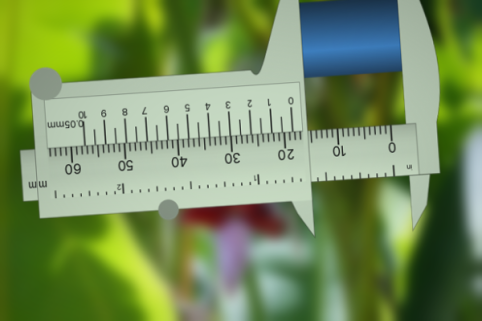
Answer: 18.4 mm
